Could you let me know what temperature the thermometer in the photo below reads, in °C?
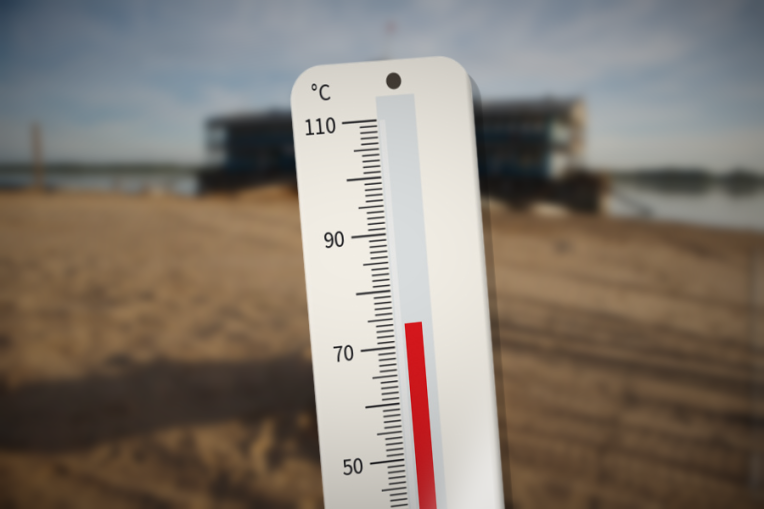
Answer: 74 °C
